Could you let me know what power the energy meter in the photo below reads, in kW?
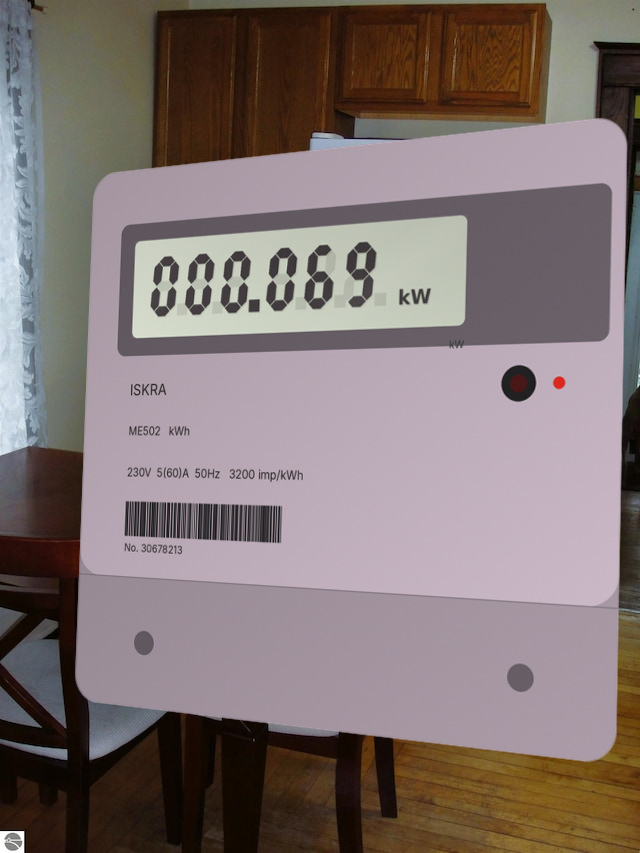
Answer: 0.069 kW
